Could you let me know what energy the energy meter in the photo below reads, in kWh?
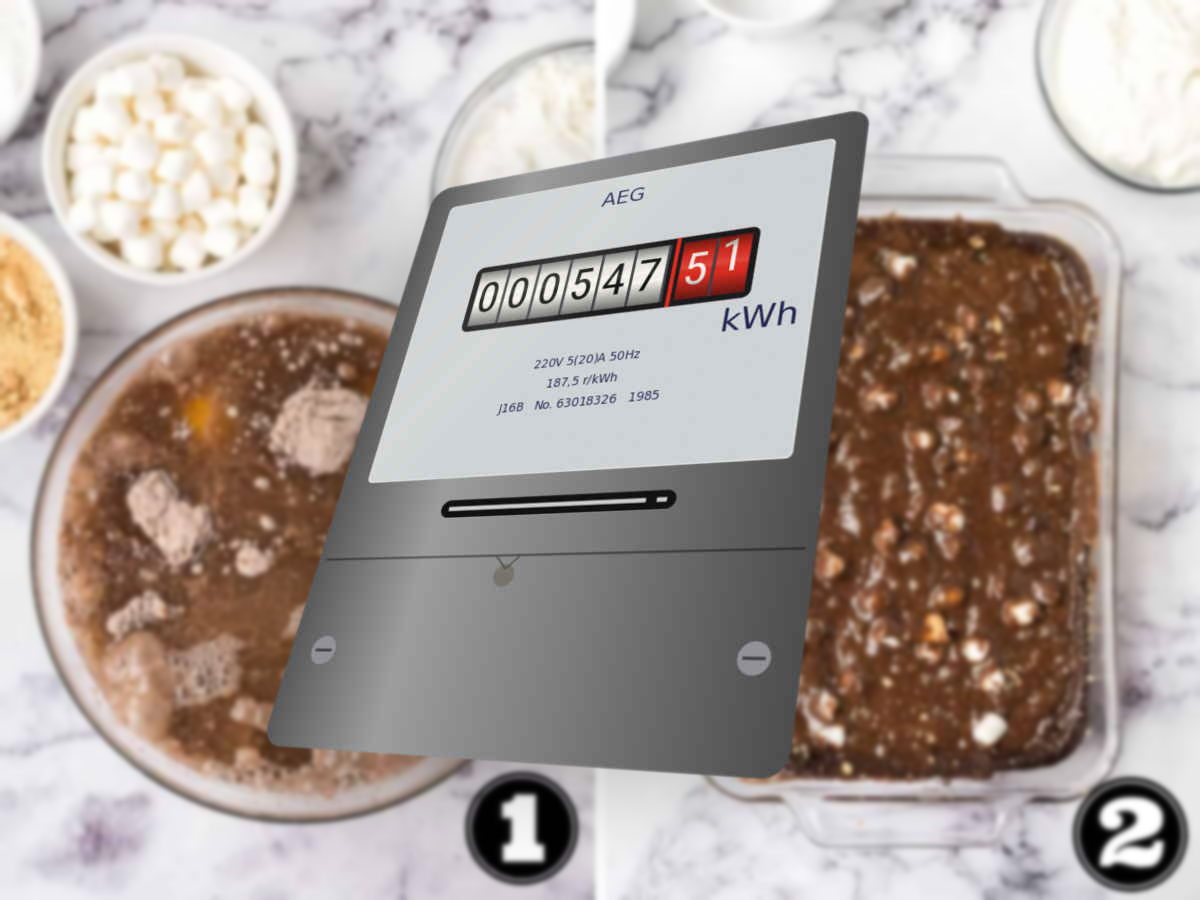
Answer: 547.51 kWh
